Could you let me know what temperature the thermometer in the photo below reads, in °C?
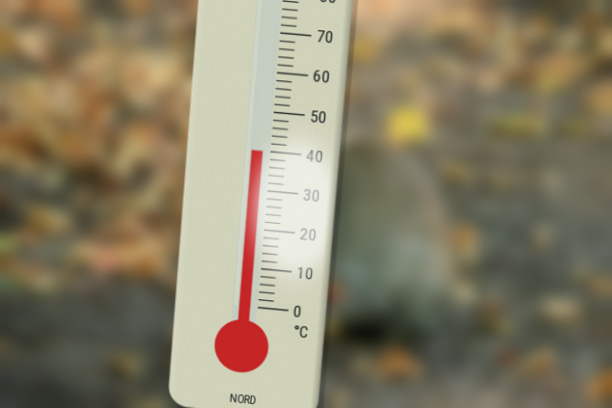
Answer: 40 °C
